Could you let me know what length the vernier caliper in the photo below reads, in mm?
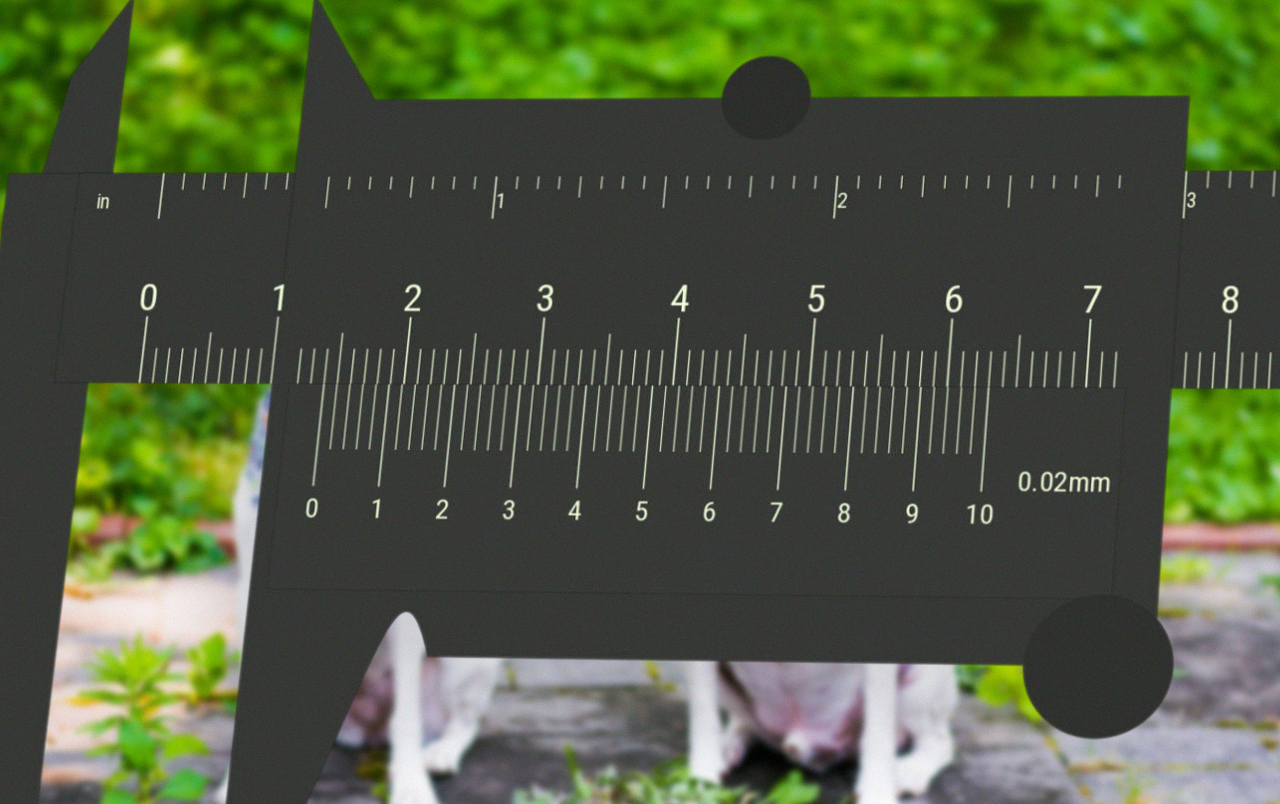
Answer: 14.0 mm
